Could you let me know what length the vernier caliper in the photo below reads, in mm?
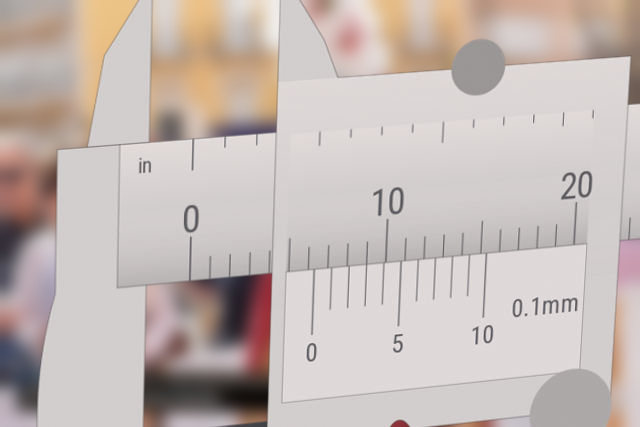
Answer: 6.3 mm
